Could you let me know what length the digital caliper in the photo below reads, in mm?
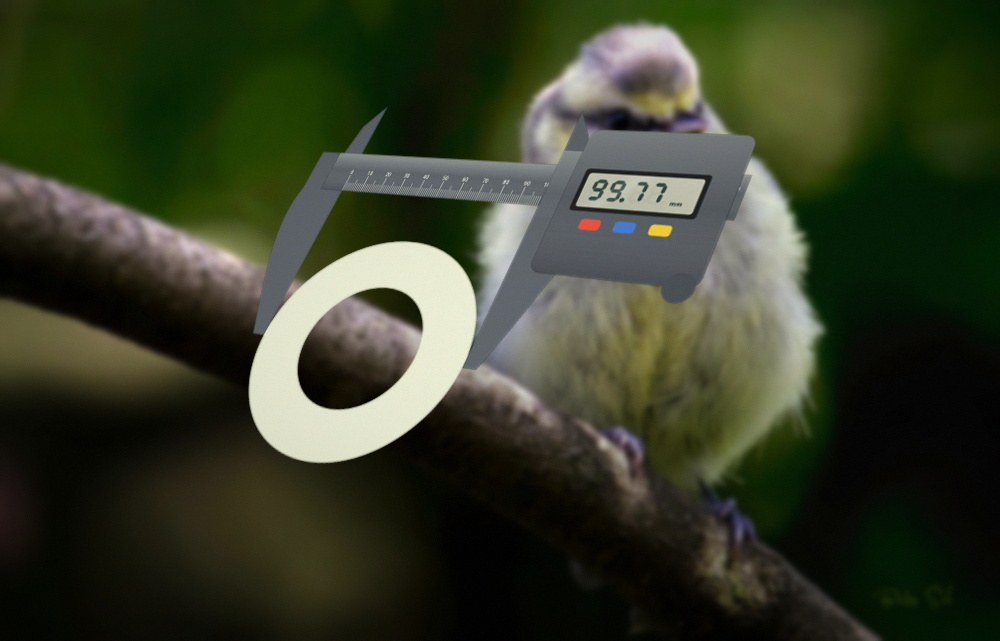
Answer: 99.77 mm
